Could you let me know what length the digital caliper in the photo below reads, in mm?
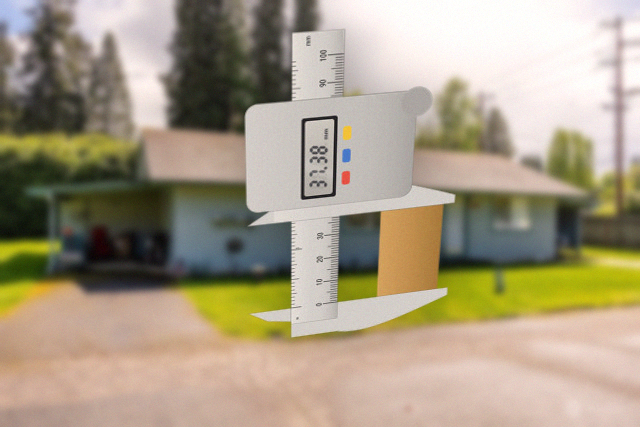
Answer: 37.38 mm
